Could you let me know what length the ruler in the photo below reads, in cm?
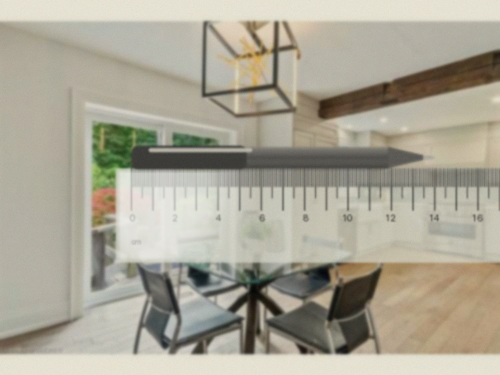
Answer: 14 cm
